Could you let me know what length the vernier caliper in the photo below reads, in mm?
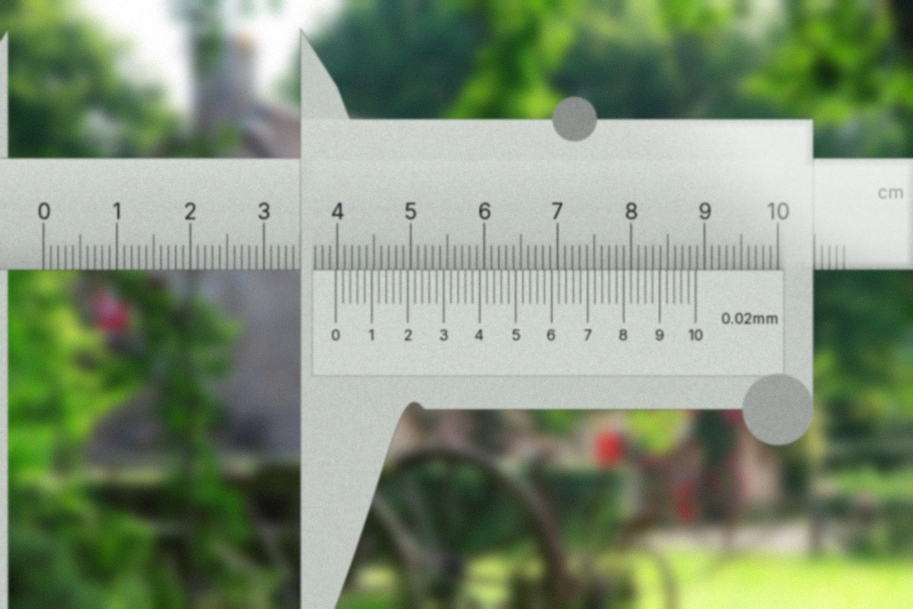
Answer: 39.8 mm
